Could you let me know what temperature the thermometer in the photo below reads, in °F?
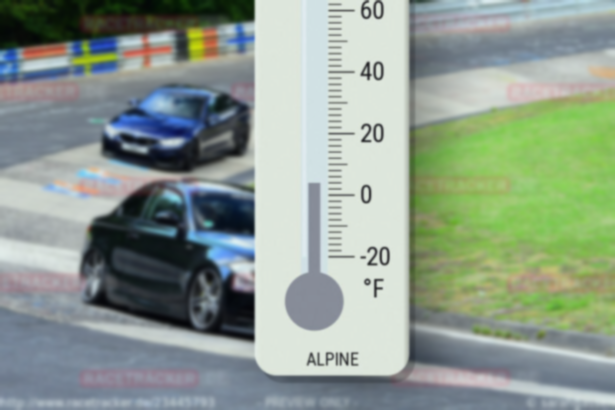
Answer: 4 °F
